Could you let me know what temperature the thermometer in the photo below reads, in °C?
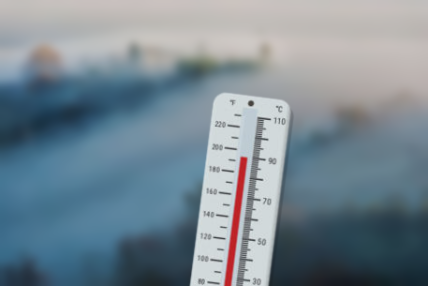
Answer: 90 °C
